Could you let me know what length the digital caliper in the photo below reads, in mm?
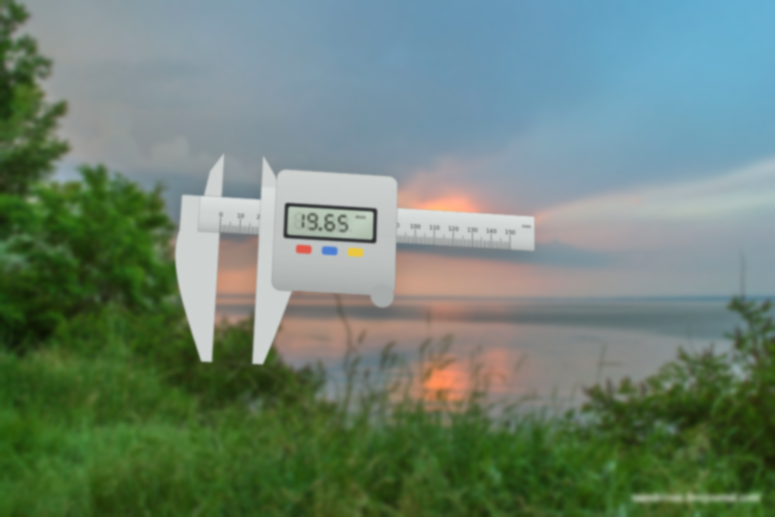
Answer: 19.65 mm
